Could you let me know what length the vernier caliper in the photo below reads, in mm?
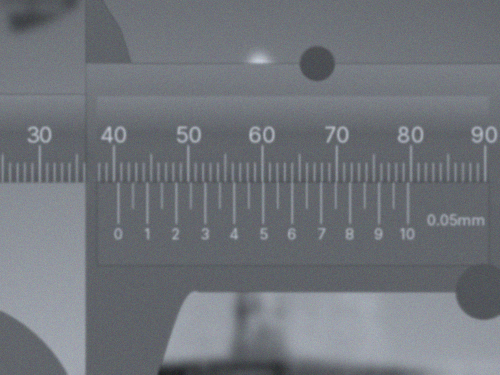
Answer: 40.6 mm
